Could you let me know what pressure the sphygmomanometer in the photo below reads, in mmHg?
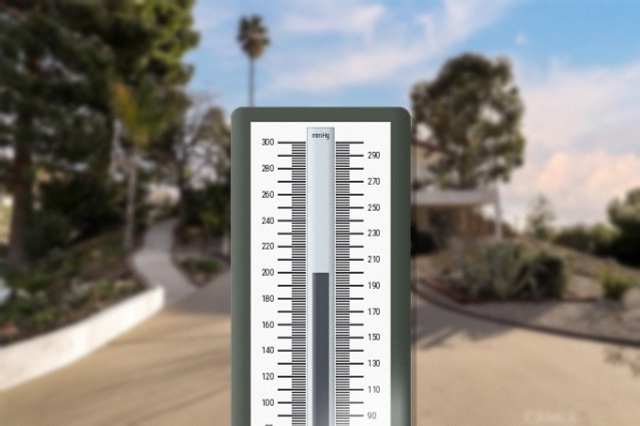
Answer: 200 mmHg
